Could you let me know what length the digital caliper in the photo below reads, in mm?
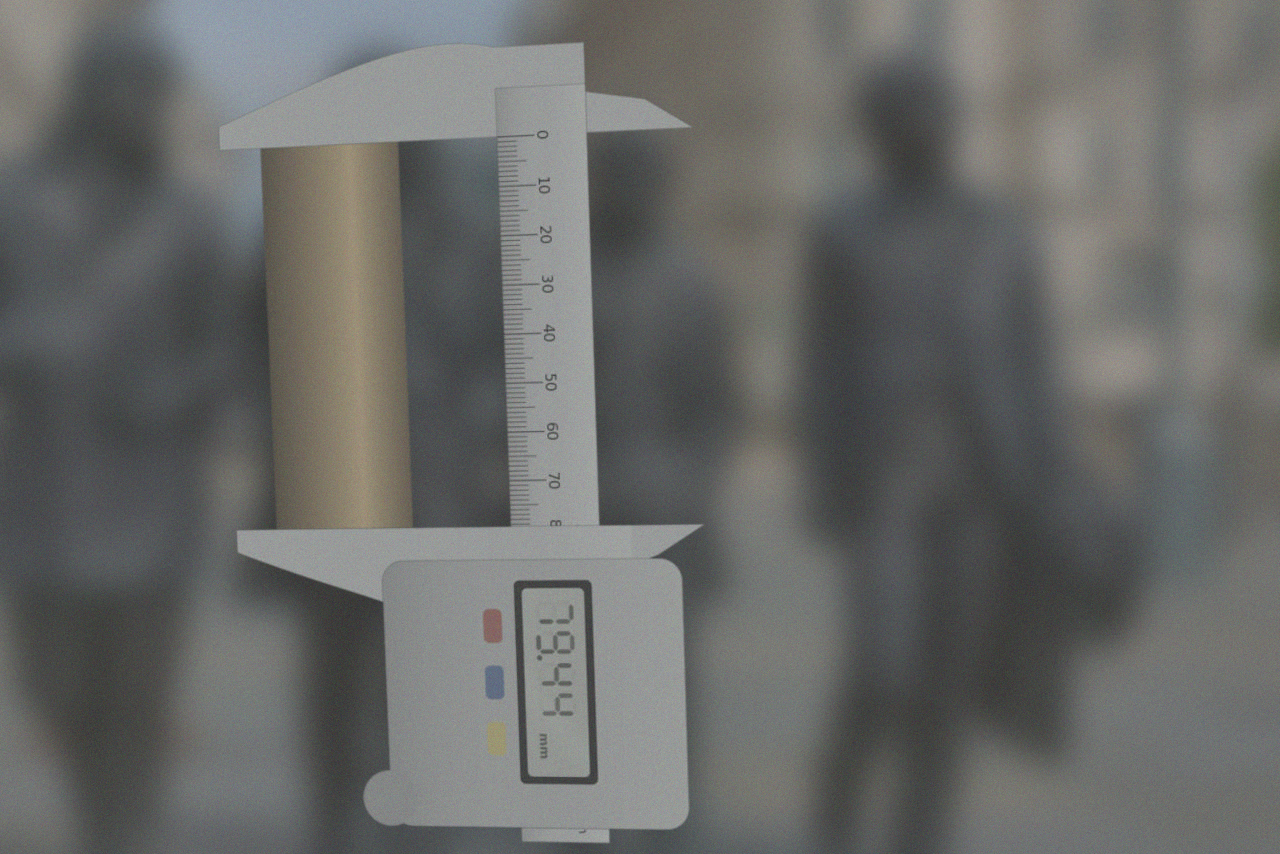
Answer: 79.44 mm
